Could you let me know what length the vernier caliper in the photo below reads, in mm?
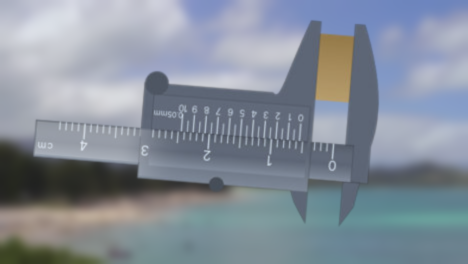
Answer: 5.5 mm
